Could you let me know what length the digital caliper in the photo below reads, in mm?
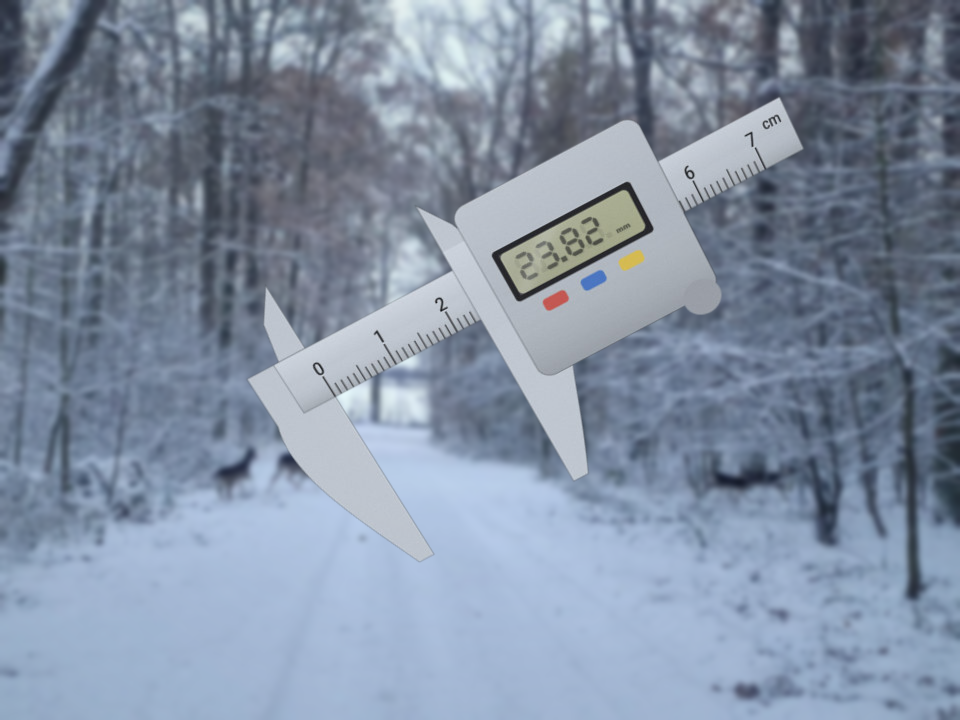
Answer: 23.82 mm
